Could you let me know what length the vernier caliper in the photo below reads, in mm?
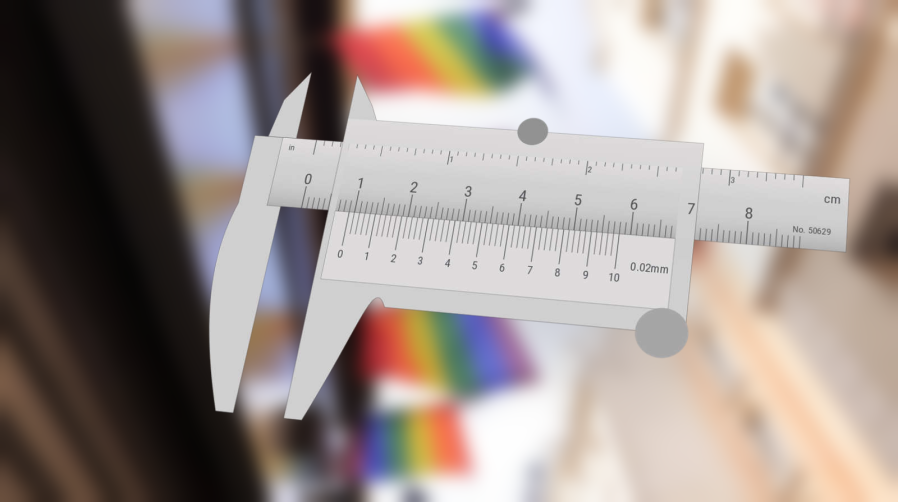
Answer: 9.0 mm
